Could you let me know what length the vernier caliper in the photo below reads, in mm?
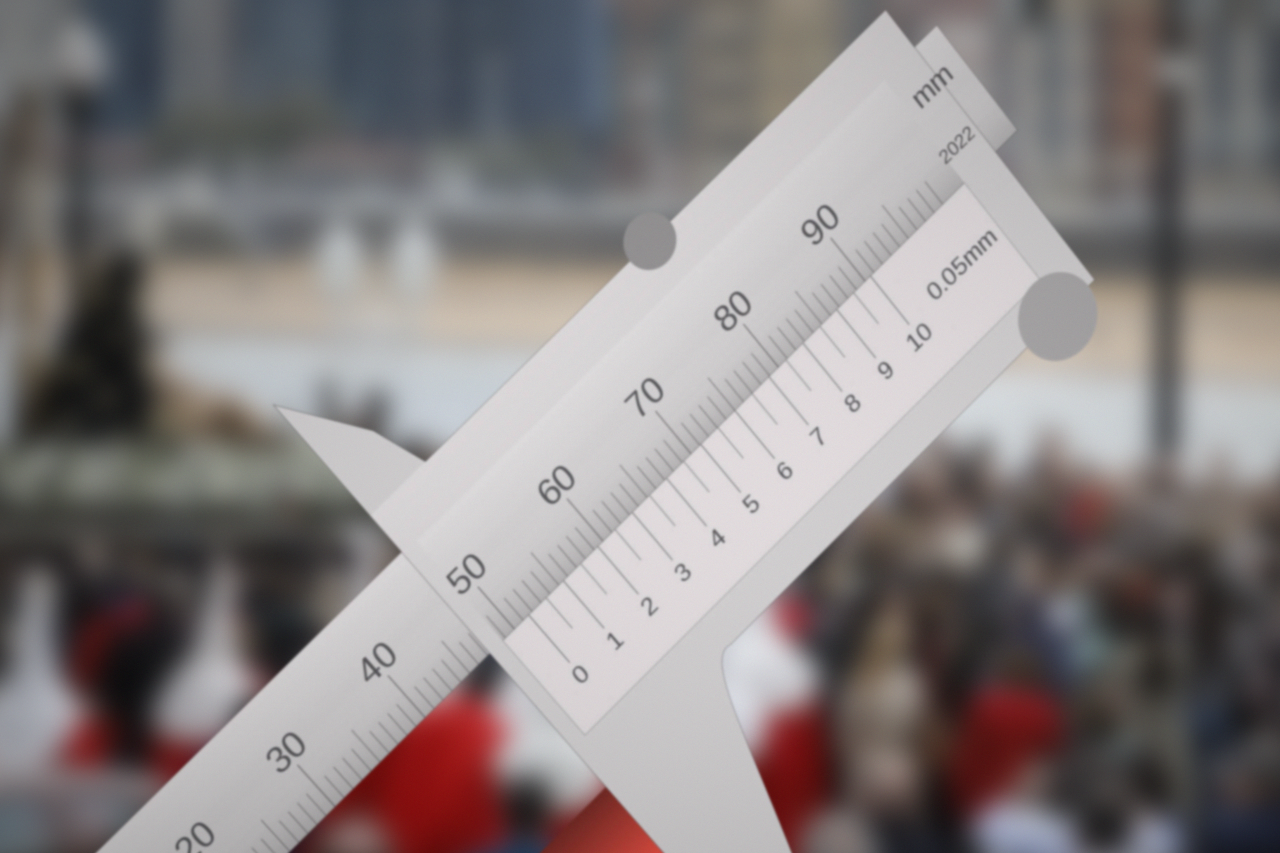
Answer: 51.6 mm
